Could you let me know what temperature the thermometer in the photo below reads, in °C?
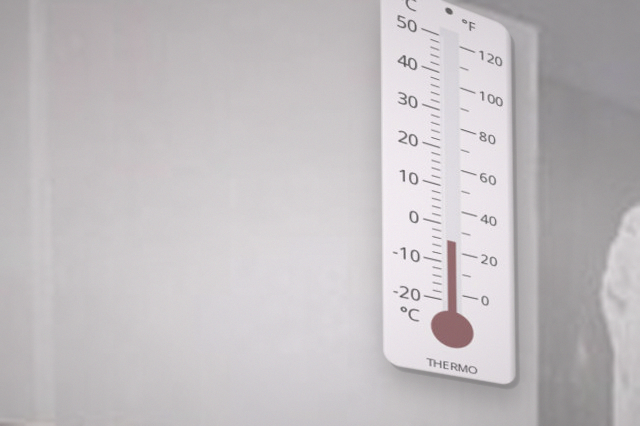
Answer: -4 °C
